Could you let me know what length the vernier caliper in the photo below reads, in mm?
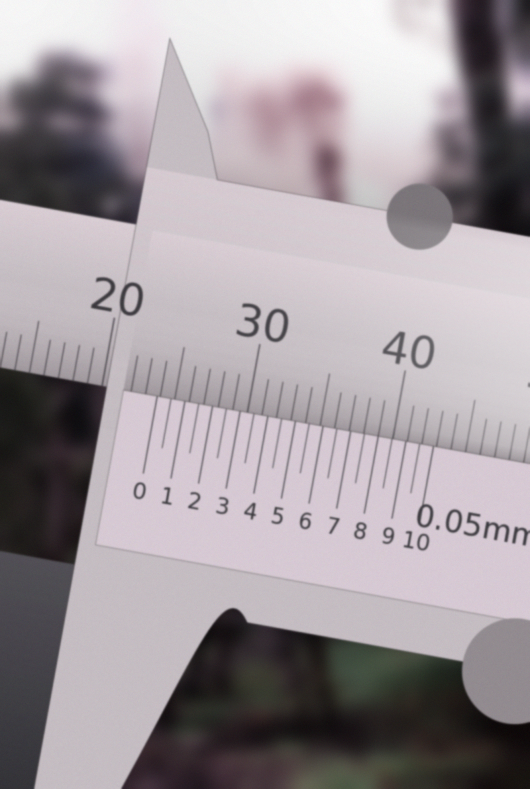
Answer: 23.8 mm
